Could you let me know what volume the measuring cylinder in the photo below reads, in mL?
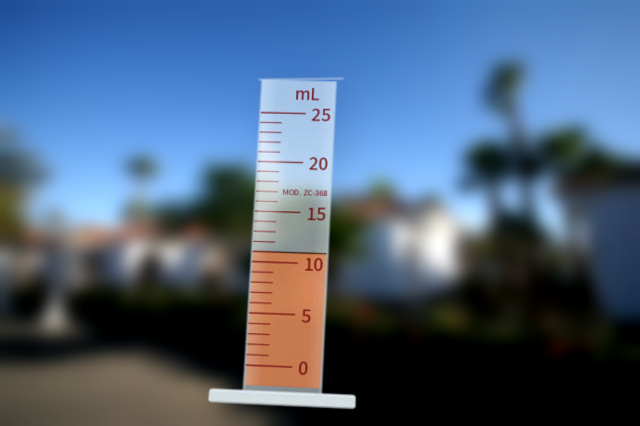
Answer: 11 mL
